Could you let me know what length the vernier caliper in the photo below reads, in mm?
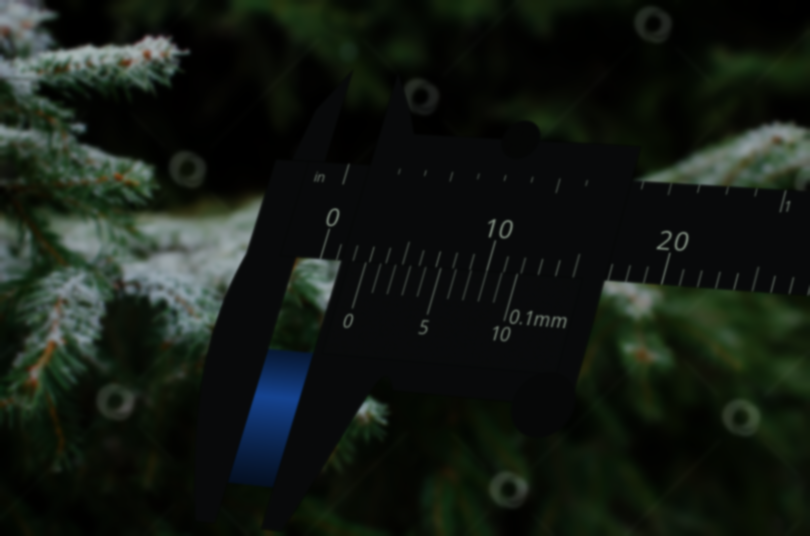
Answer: 2.8 mm
